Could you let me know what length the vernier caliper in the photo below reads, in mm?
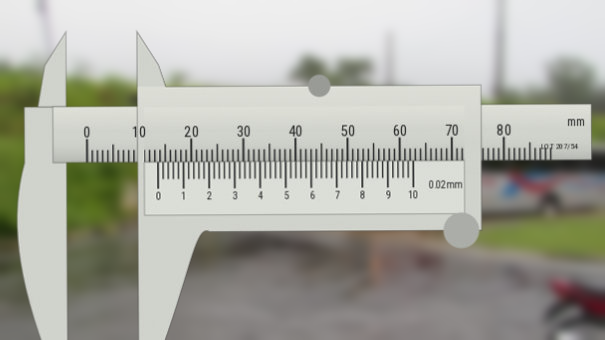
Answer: 13.6 mm
